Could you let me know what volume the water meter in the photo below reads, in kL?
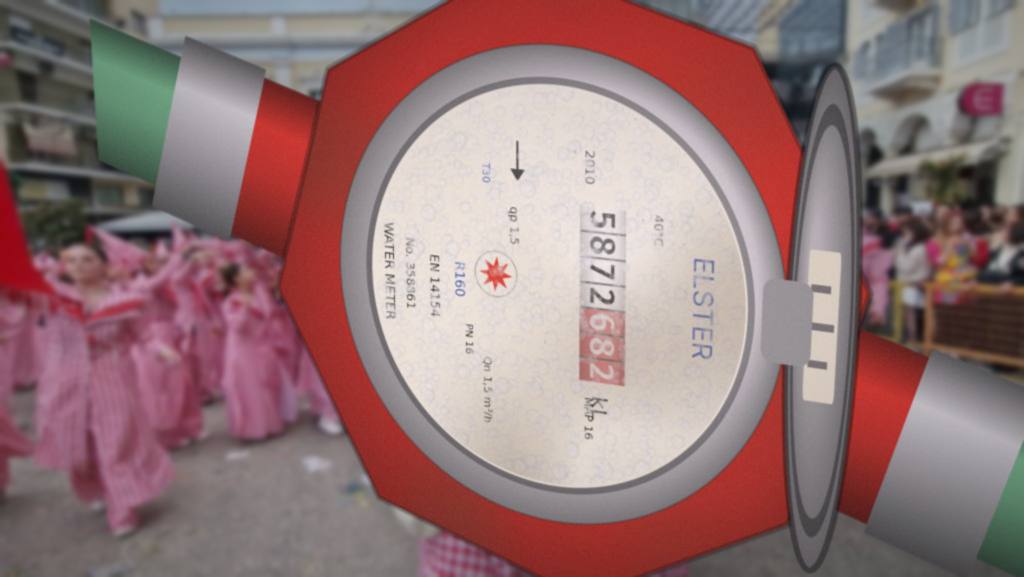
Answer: 5872.682 kL
